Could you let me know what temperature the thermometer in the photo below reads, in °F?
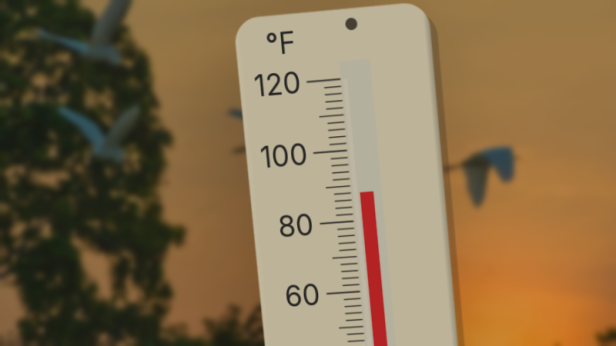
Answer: 88 °F
